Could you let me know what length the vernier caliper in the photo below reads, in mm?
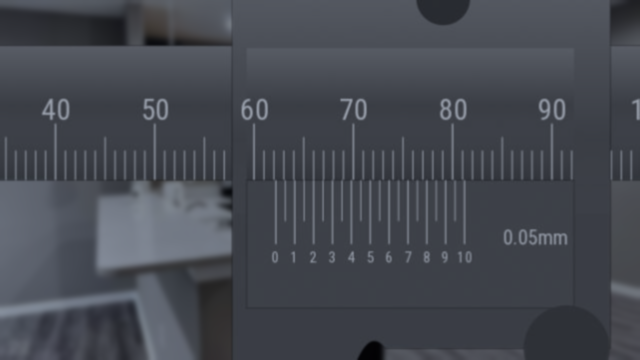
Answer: 62.2 mm
